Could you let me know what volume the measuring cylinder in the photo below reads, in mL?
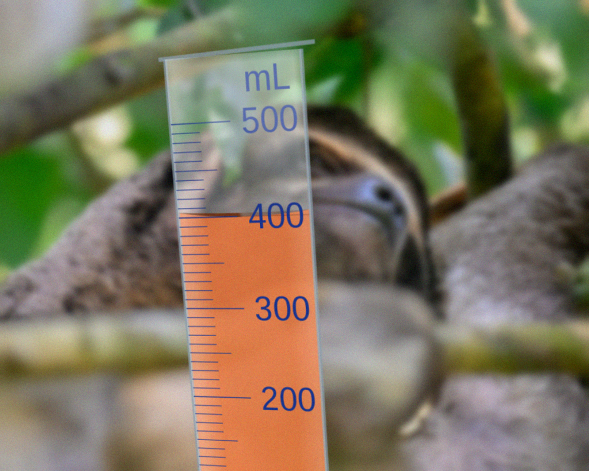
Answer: 400 mL
